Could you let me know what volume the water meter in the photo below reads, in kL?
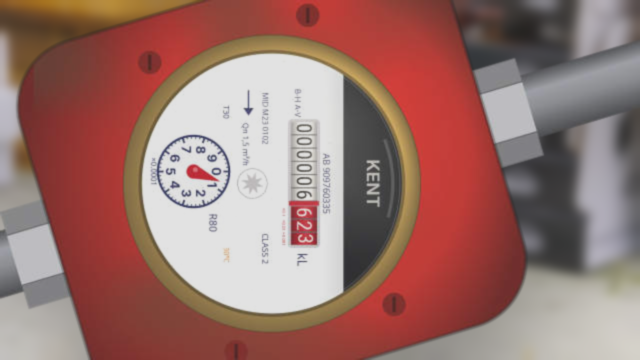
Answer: 6.6230 kL
